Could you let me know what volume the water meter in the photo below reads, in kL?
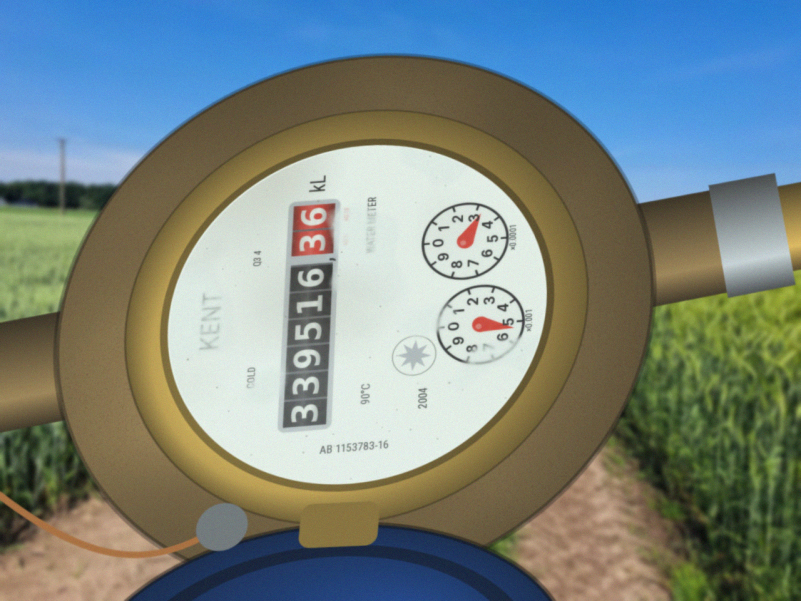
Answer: 339516.3653 kL
